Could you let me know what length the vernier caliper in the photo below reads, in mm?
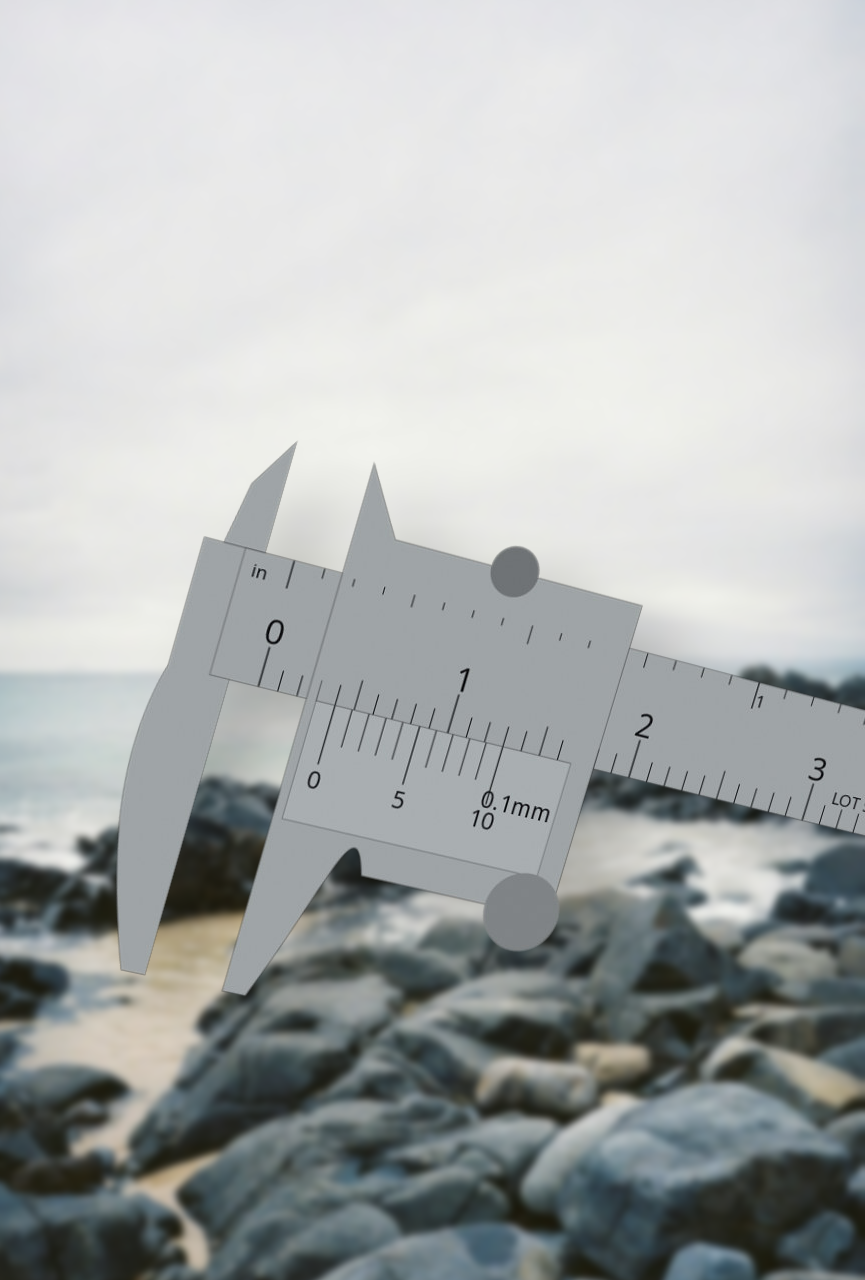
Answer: 4.0 mm
